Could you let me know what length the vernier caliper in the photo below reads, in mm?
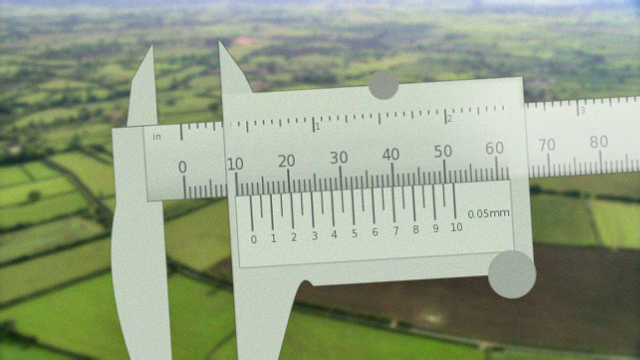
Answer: 12.5 mm
